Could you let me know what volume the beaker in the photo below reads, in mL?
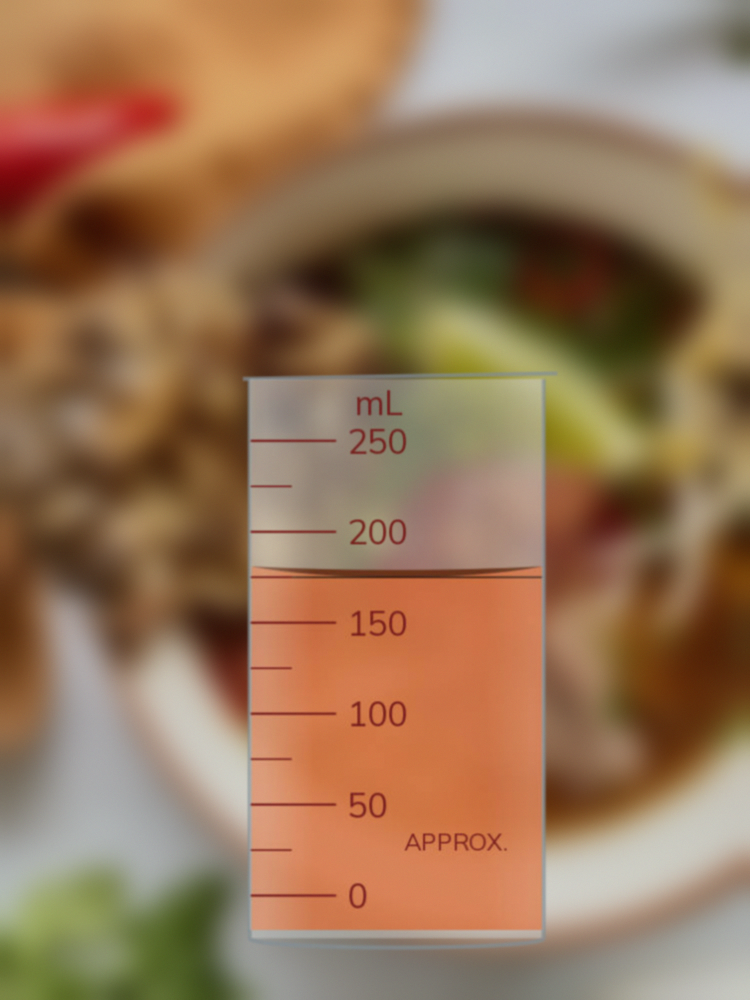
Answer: 175 mL
